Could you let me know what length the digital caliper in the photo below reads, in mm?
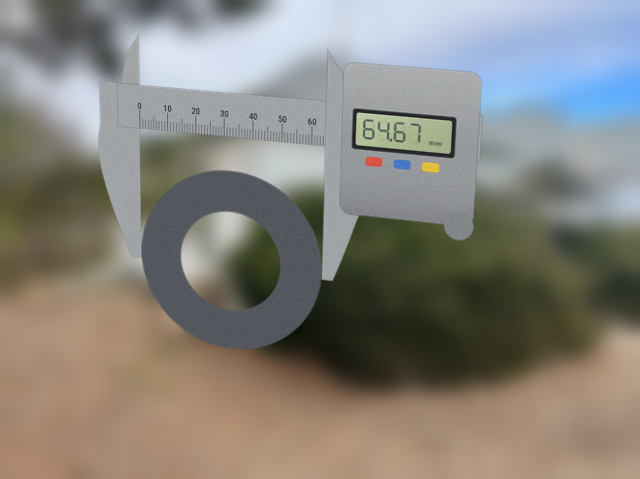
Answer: 64.67 mm
